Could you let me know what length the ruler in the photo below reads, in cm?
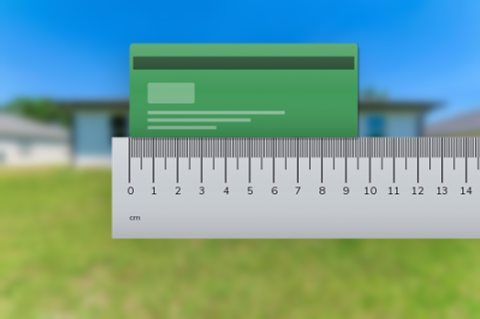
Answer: 9.5 cm
